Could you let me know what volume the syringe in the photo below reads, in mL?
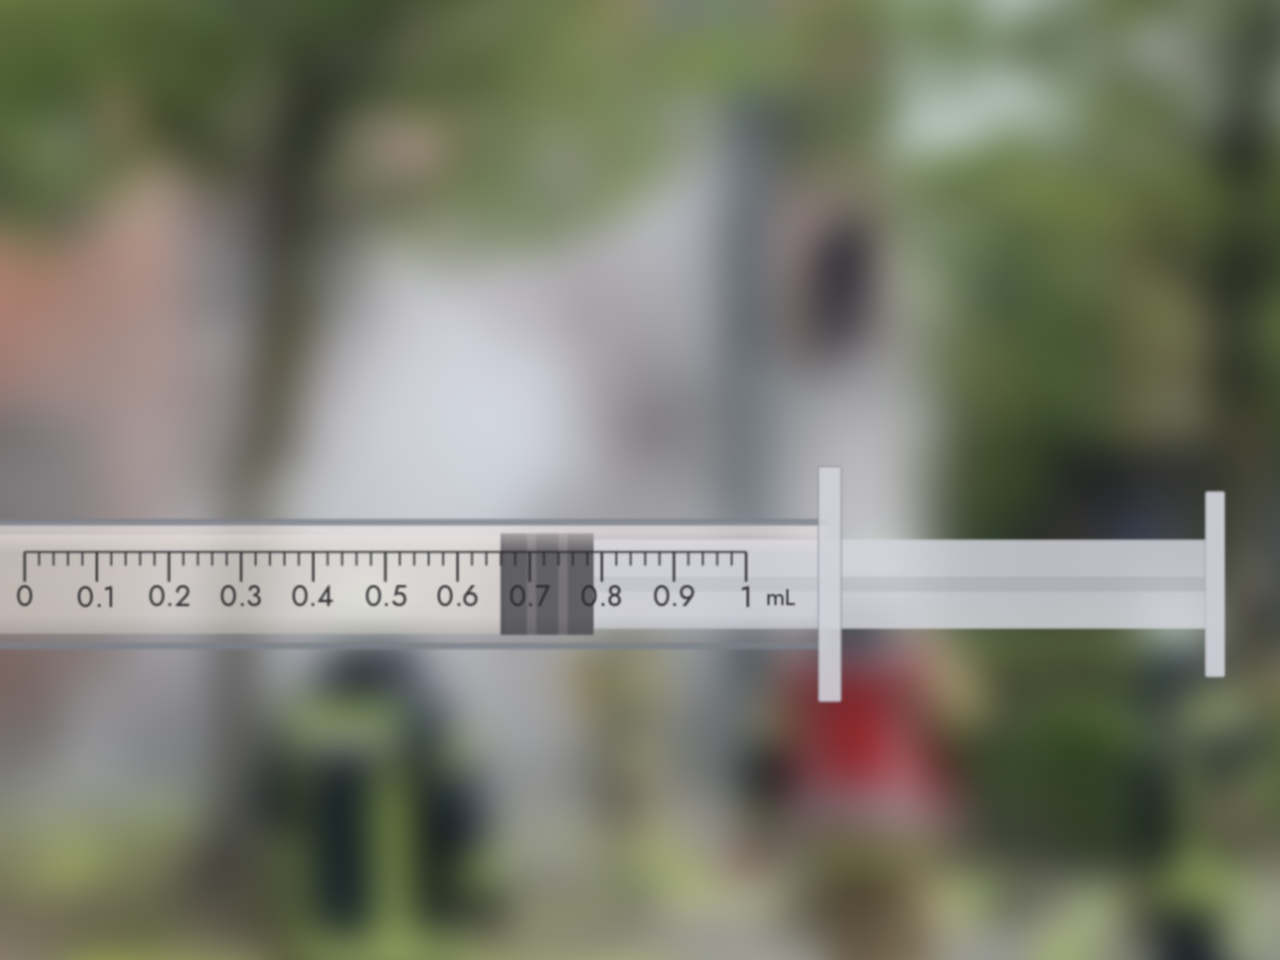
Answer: 0.66 mL
